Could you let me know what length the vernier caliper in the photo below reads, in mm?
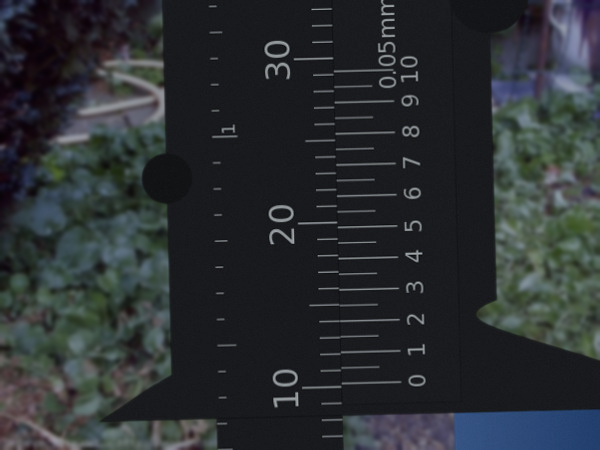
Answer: 10.2 mm
